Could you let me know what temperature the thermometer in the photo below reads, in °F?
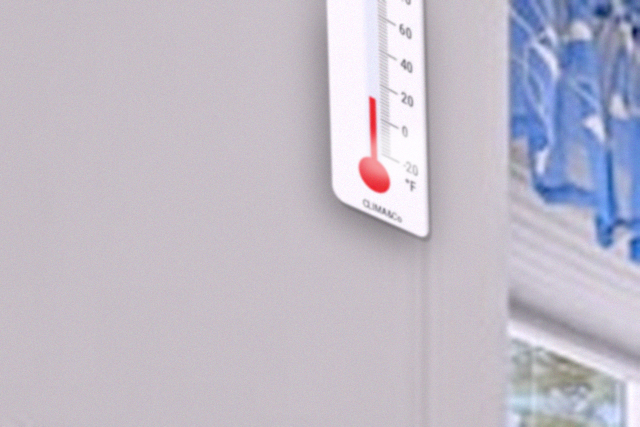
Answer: 10 °F
